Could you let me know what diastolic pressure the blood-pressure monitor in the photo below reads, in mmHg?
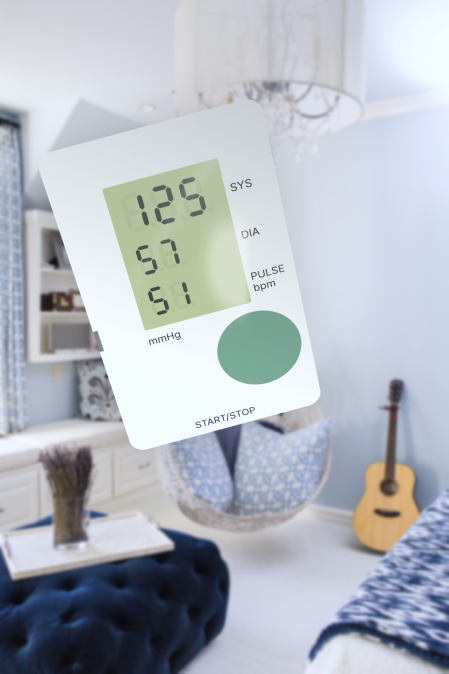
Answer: 57 mmHg
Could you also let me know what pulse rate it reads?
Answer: 51 bpm
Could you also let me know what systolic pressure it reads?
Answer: 125 mmHg
